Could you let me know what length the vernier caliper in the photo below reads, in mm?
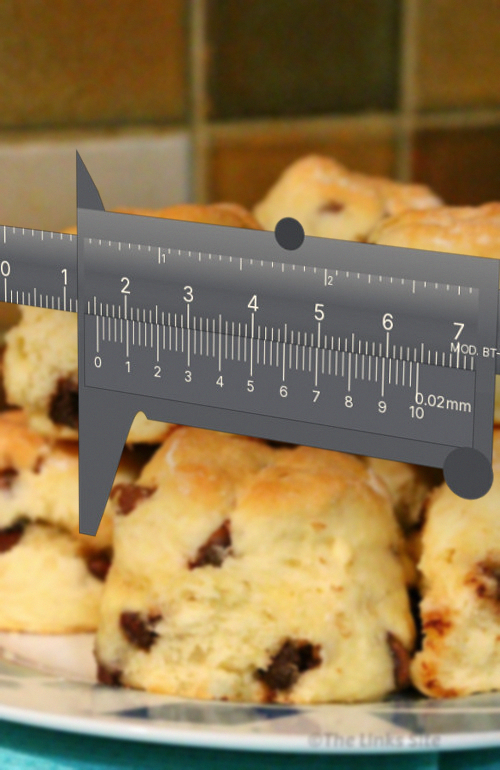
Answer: 15.4 mm
